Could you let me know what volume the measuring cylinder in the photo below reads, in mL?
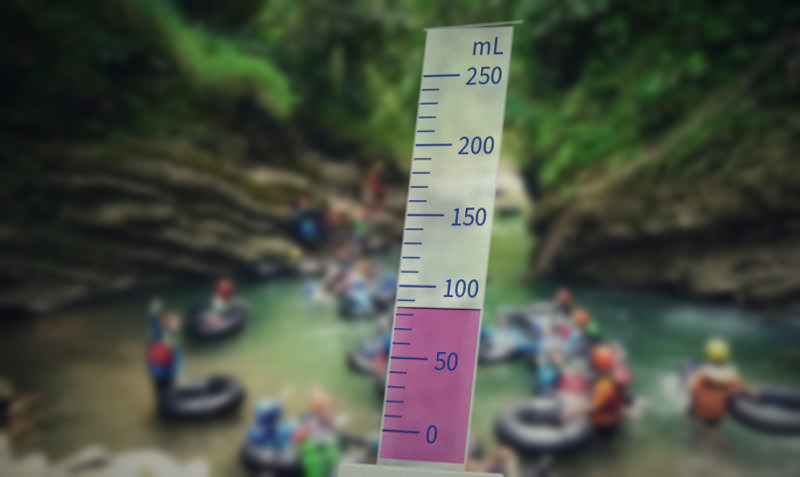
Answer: 85 mL
